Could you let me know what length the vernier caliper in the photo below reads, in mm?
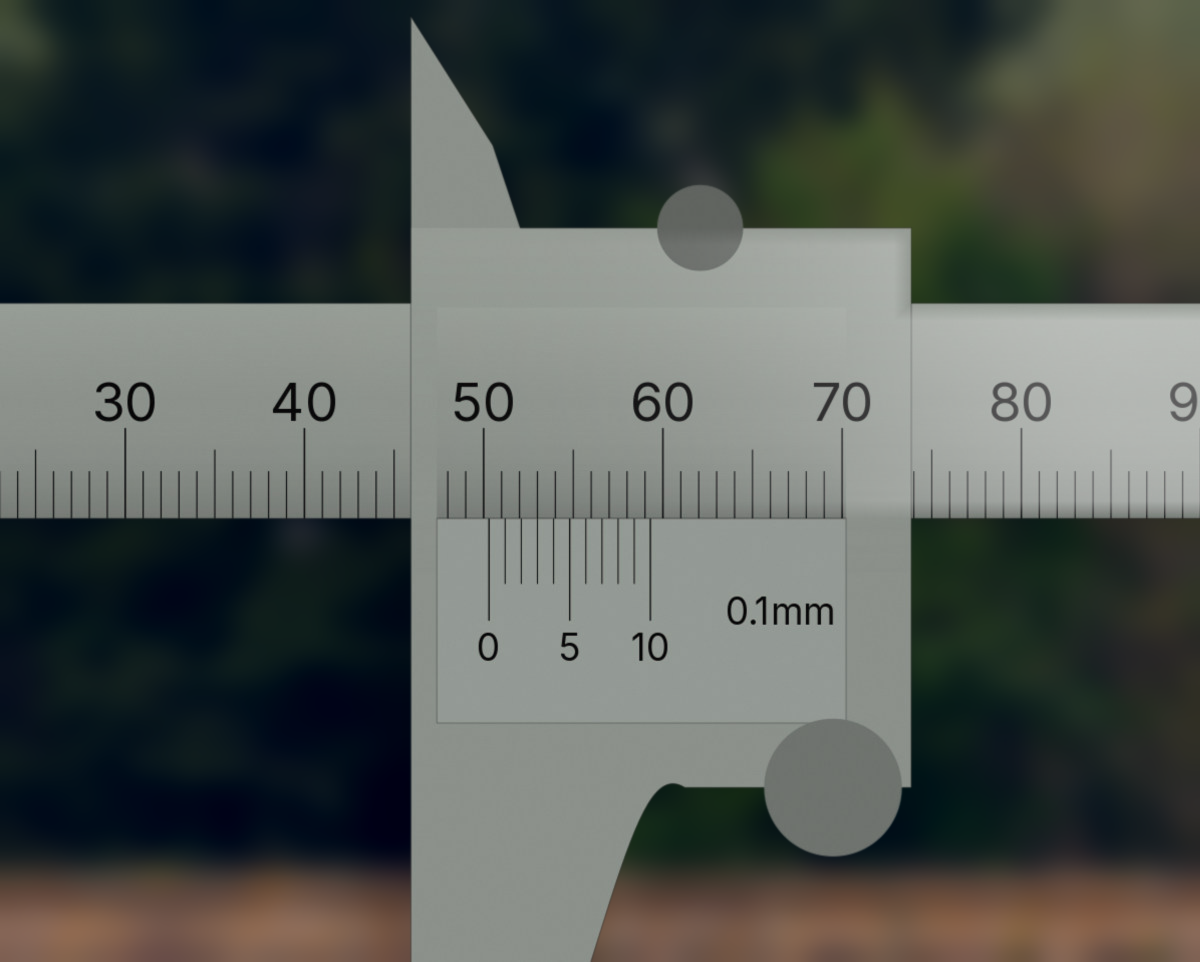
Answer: 50.3 mm
